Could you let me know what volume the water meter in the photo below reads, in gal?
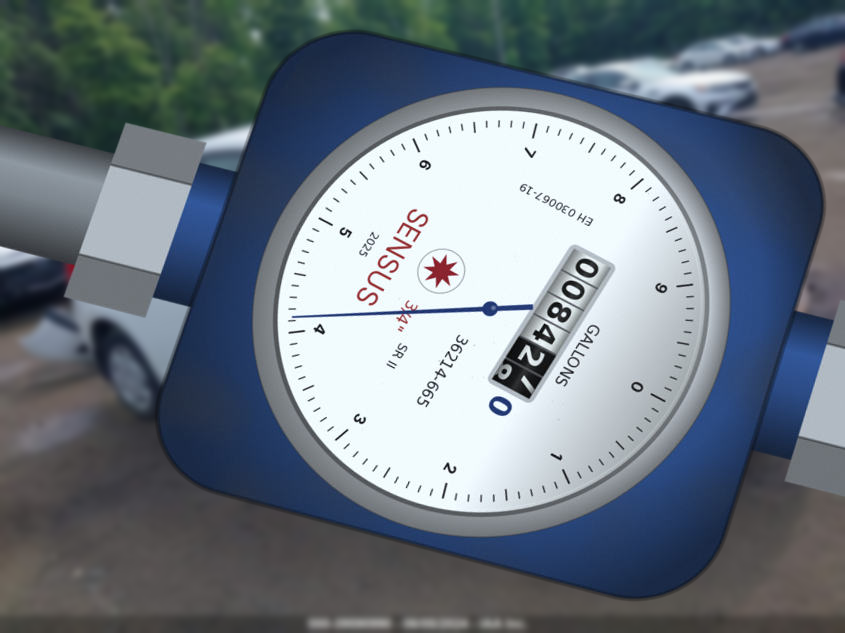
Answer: 84274.1 gal
